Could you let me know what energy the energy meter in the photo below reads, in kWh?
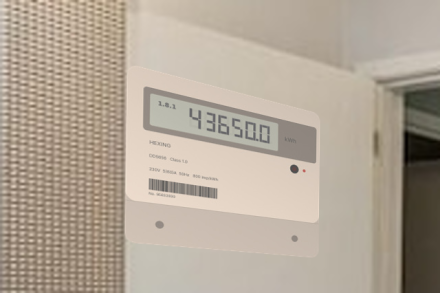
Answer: 43650.0 kWh
